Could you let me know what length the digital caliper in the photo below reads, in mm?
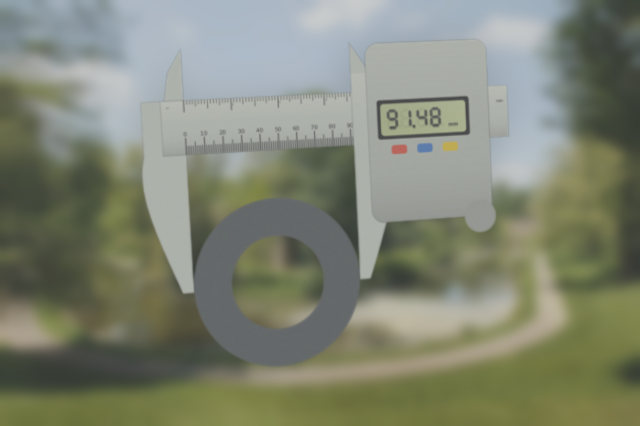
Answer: 91.48 mm
